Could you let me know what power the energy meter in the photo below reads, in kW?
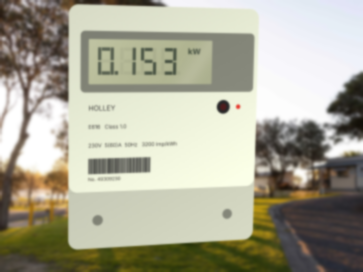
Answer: 0.153 kW
